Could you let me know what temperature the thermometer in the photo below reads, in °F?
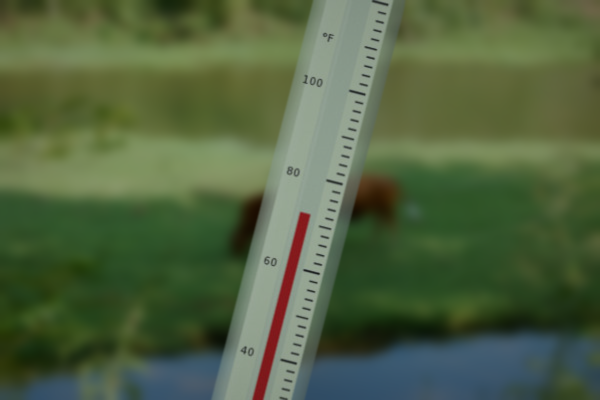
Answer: 72 °F
